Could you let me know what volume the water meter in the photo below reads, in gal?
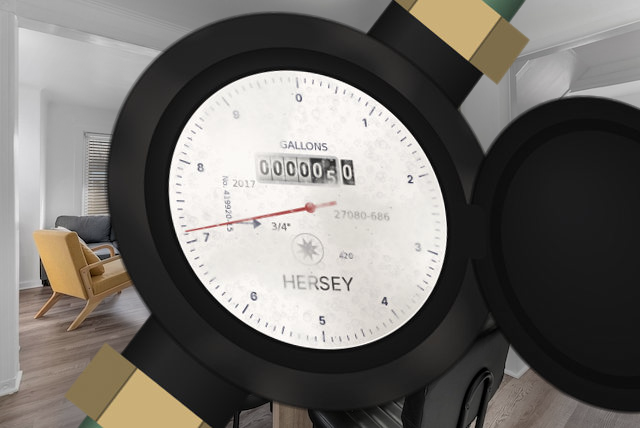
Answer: 47.1 gal
